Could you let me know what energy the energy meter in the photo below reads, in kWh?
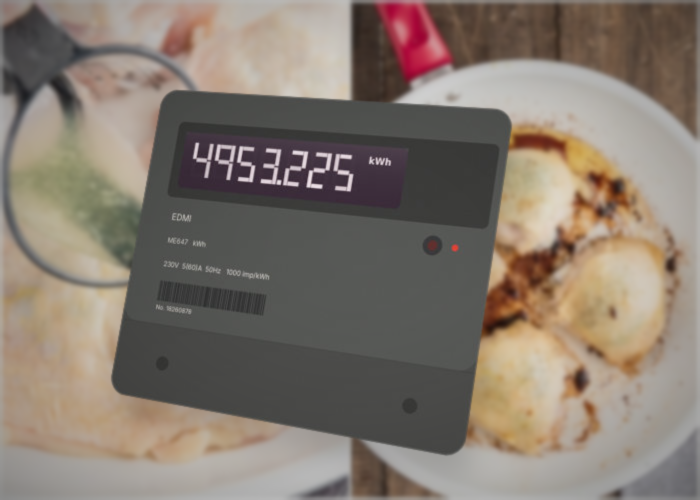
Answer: 4953.225 kWh
